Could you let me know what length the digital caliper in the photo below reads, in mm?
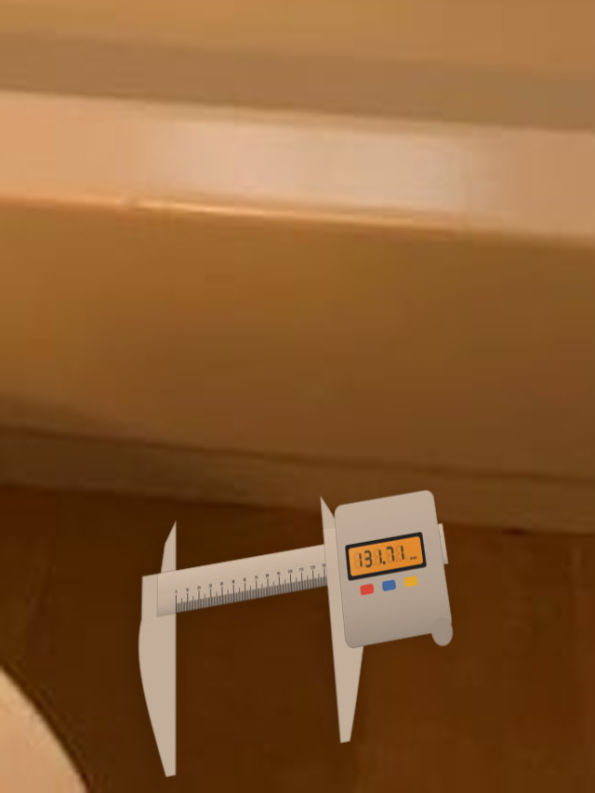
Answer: 131.71 mm
